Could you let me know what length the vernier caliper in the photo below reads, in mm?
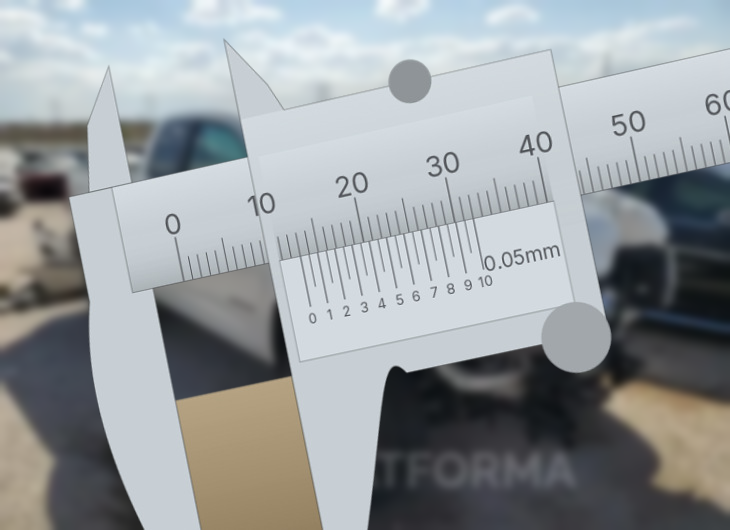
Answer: 13.0 mm
